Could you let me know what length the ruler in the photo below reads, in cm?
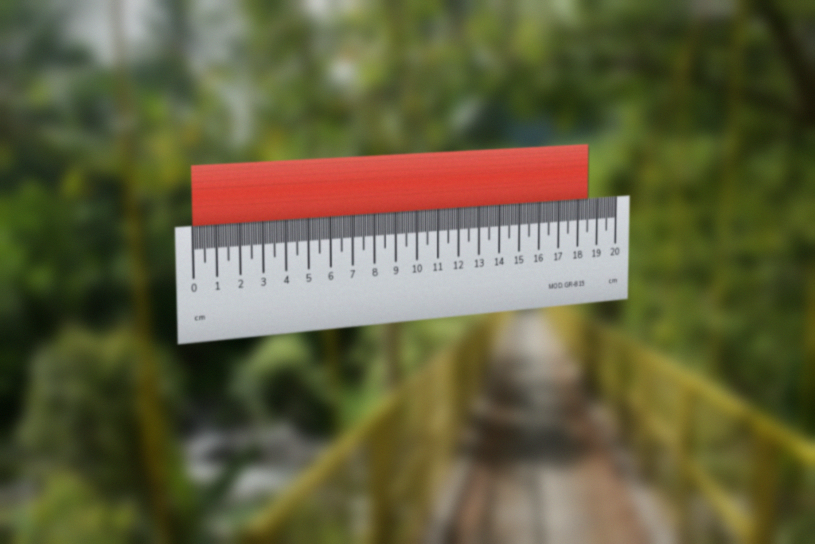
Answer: 18.5 cm
